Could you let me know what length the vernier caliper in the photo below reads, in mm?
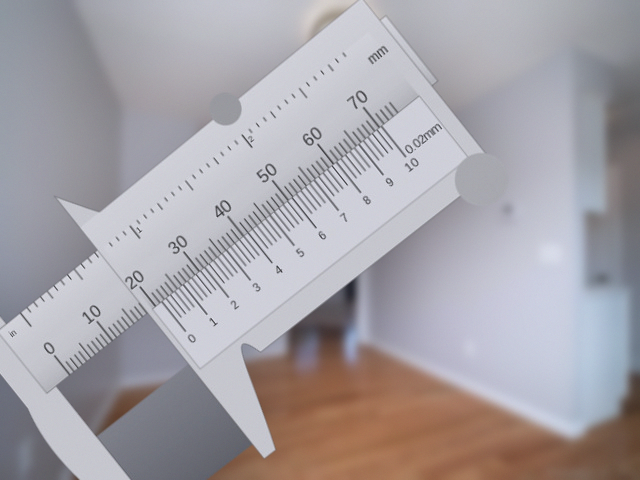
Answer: 21.4 mm
